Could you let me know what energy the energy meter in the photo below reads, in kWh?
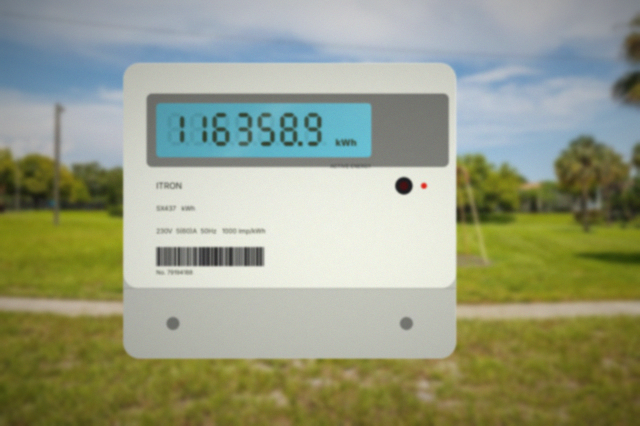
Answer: 116358.9 kWh
